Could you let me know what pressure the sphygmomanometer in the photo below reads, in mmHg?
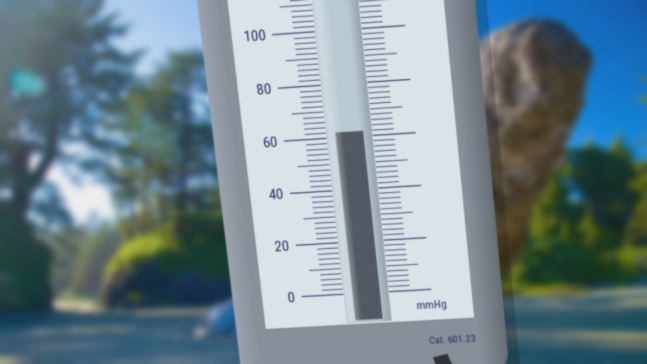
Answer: 62 mmHg
